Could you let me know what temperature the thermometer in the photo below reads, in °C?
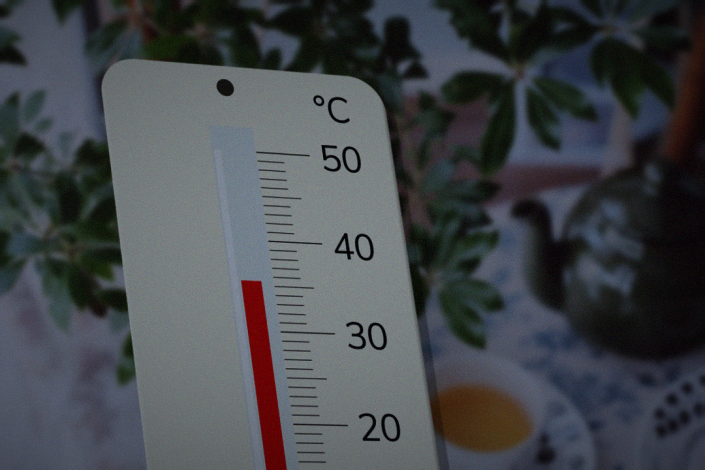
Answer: 35.5 °C
